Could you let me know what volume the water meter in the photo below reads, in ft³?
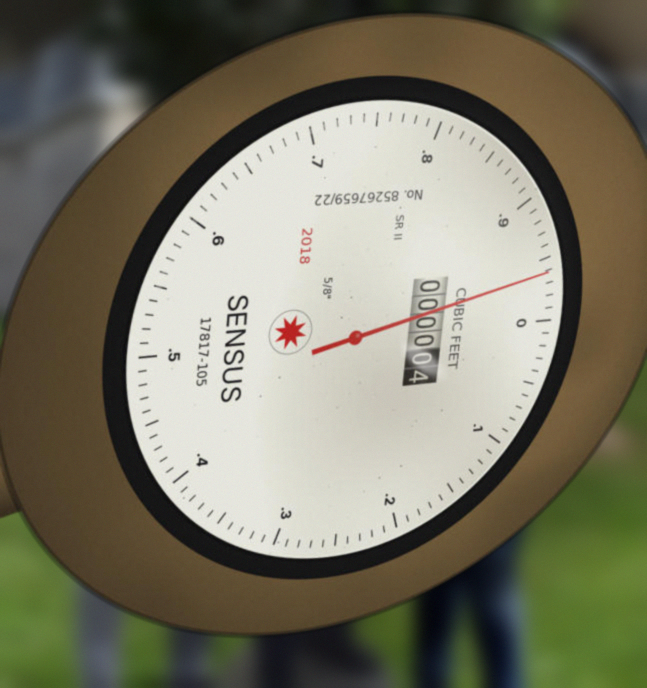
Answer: 3.96 ft³
